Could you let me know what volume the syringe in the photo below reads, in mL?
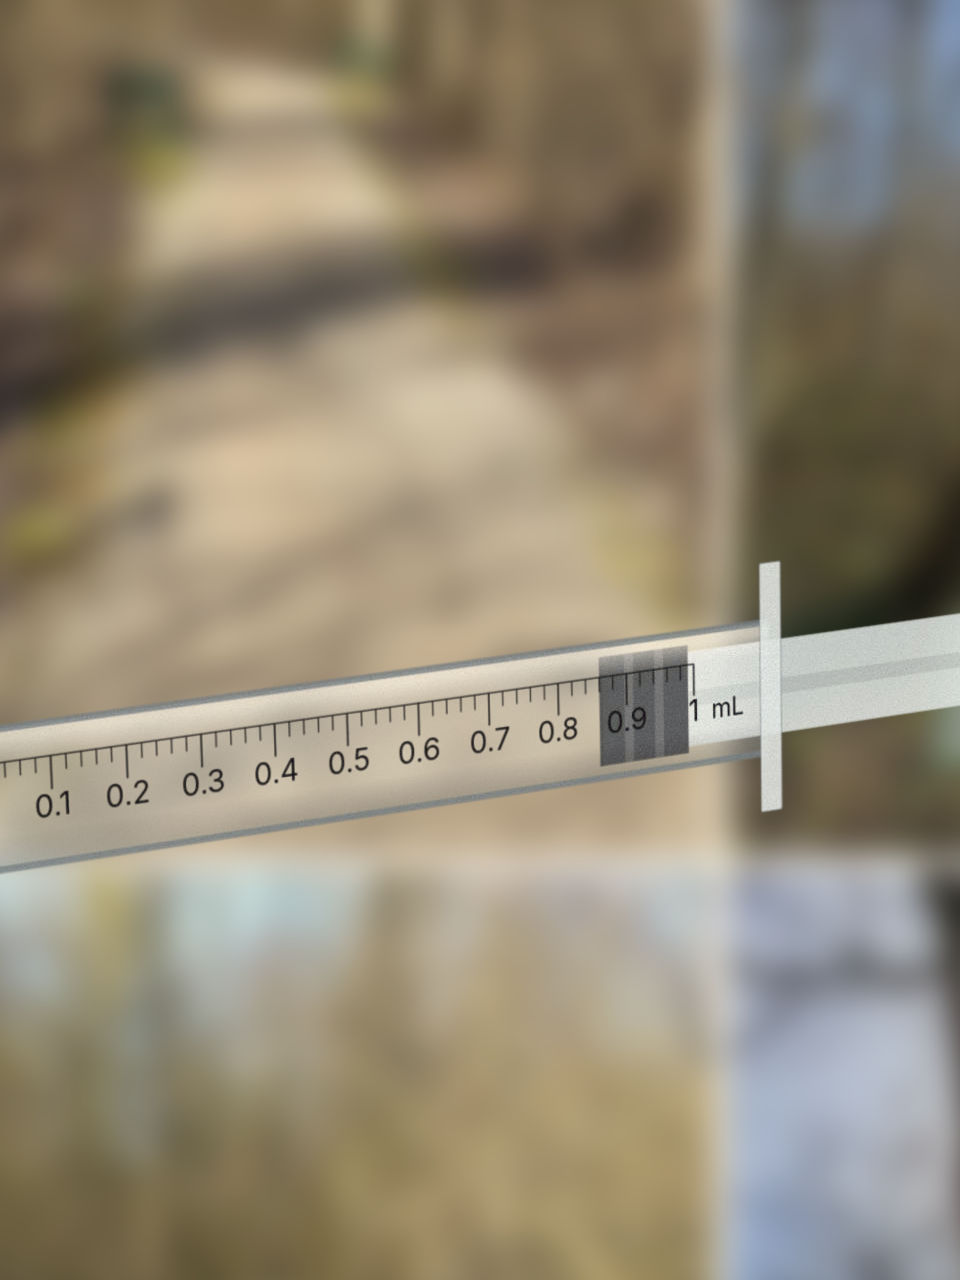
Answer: 0.86 mL
